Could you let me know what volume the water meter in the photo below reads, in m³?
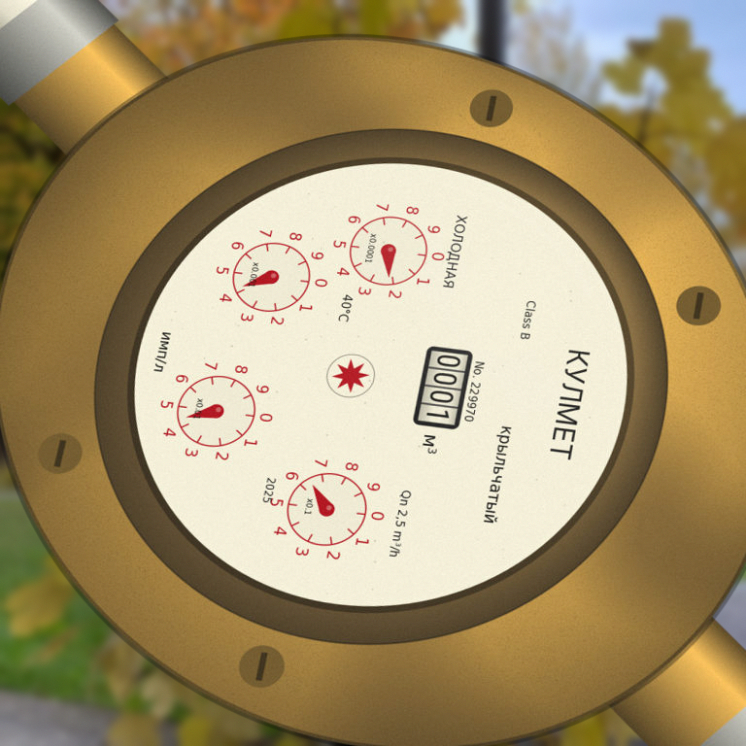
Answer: 1.6442 m³
